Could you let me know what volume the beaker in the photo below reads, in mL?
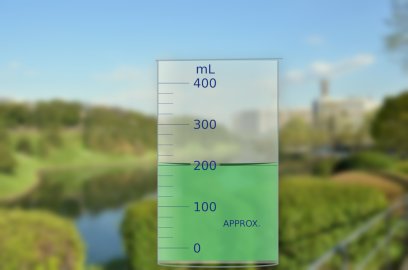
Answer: 200 mL
